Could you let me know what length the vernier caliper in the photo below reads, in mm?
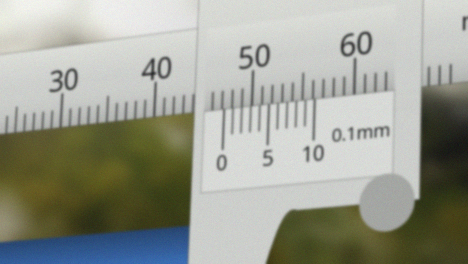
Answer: 47.2 mm
